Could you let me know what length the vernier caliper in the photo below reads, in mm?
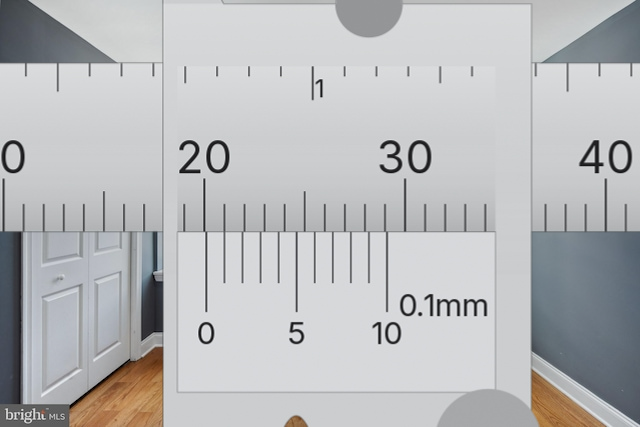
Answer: 20.1 mm
